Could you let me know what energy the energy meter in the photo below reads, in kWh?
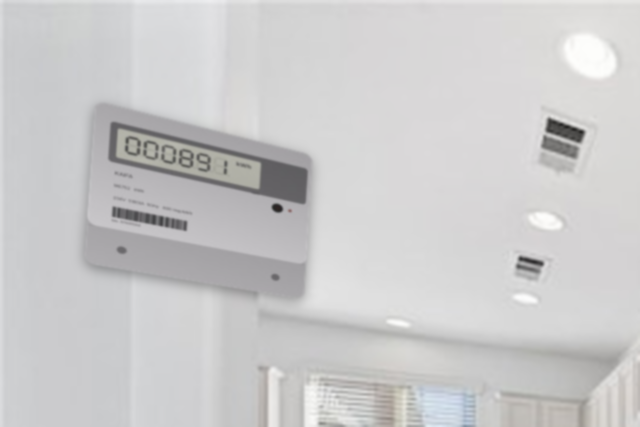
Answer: 891 kWh
